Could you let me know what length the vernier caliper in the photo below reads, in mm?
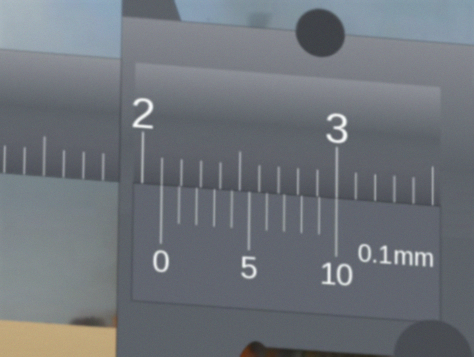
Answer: 21.0 mm
